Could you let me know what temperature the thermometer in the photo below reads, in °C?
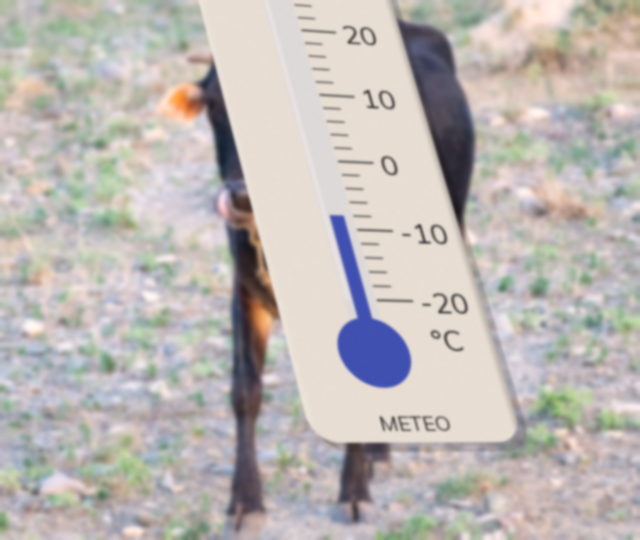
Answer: -8 °C
